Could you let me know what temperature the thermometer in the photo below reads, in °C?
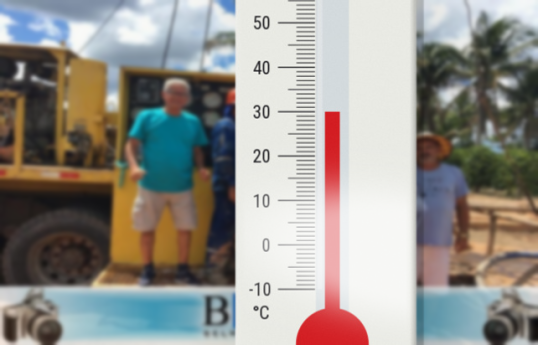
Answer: 30 °C
